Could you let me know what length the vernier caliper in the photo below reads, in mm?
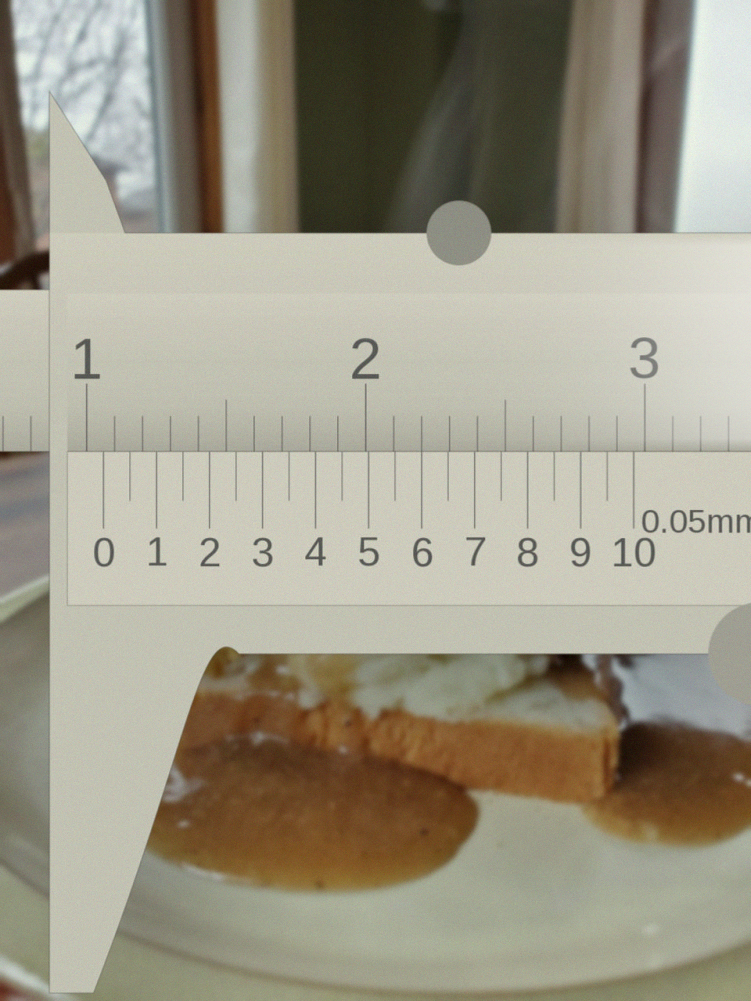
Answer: 10.60 mm
